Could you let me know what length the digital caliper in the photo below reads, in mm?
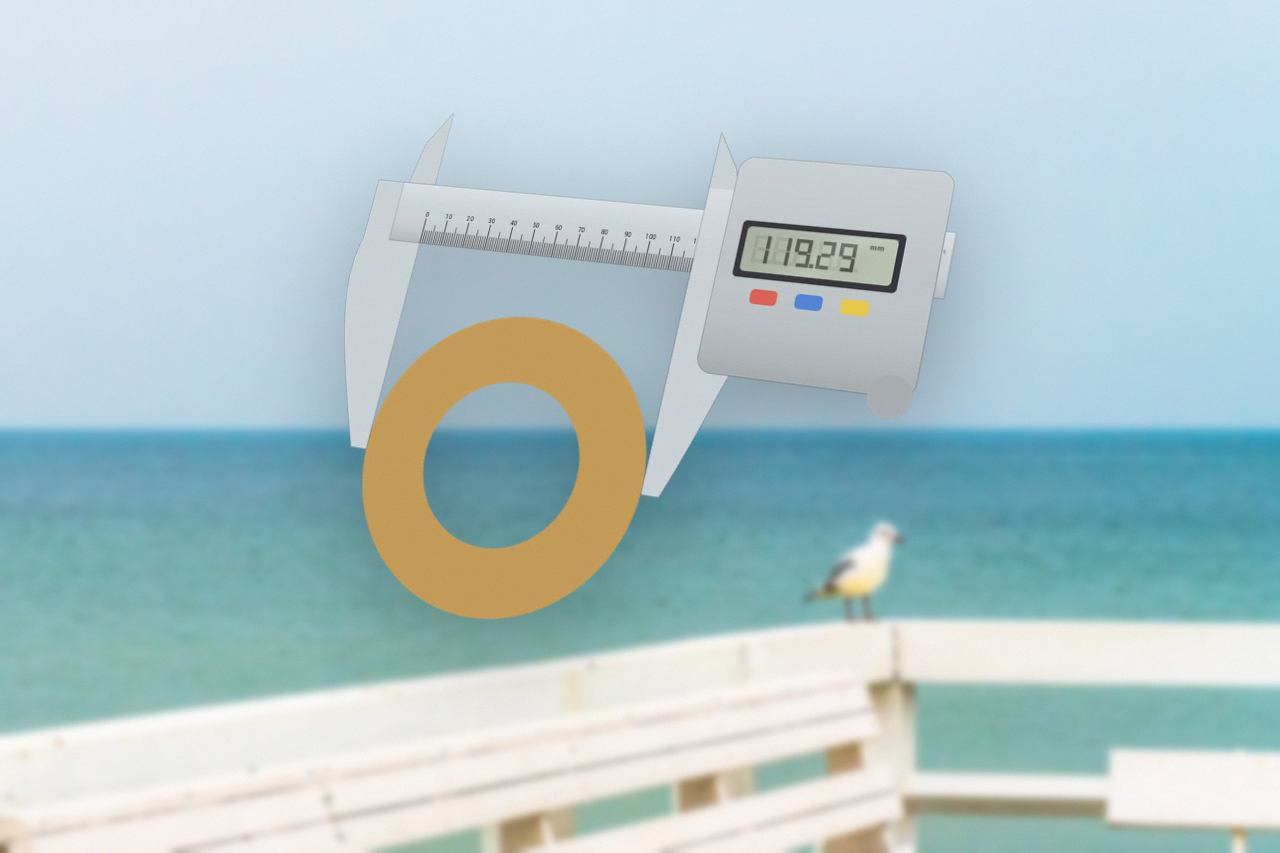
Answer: 119.29 mm
